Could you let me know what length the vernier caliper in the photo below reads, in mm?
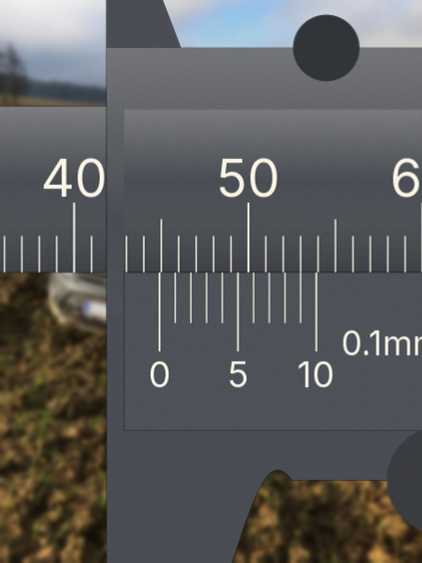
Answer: 44.9 mm
